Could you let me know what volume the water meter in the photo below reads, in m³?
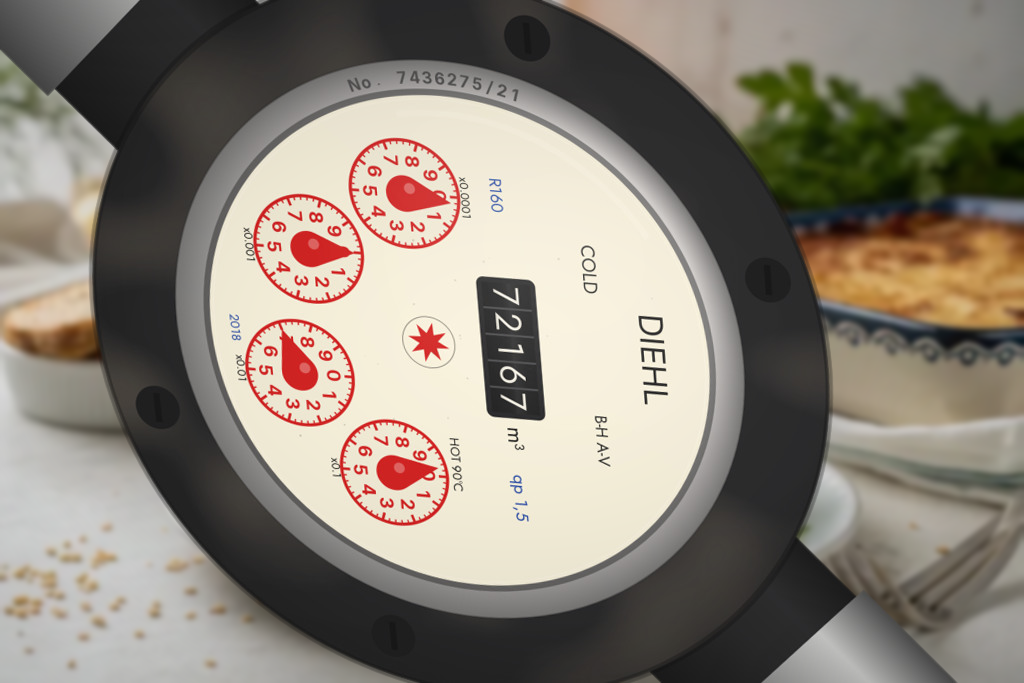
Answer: 72166.9700 m³
